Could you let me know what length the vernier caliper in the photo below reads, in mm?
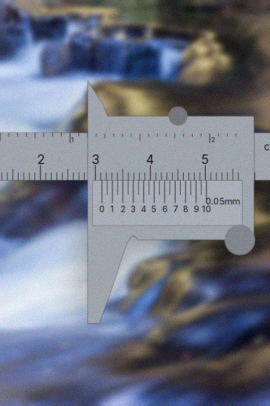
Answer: 31.2 mm
